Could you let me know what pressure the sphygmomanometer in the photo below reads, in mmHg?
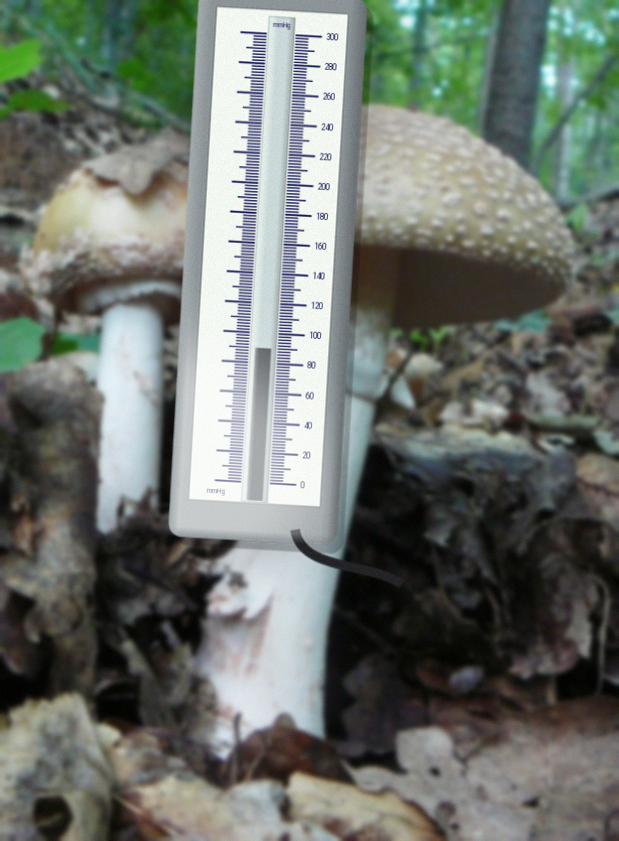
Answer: 90 mmHg
